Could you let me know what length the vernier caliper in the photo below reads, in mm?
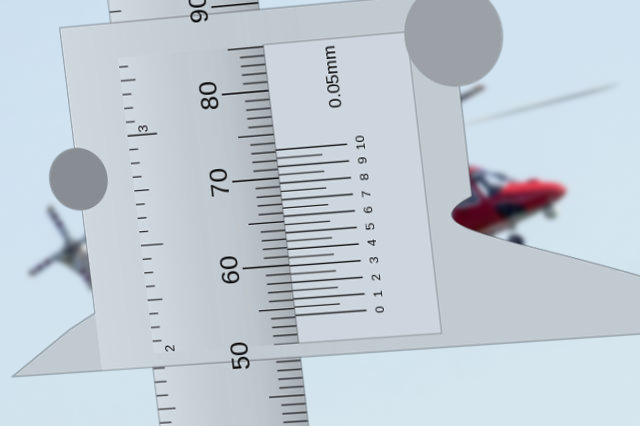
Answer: 54.2 mm
